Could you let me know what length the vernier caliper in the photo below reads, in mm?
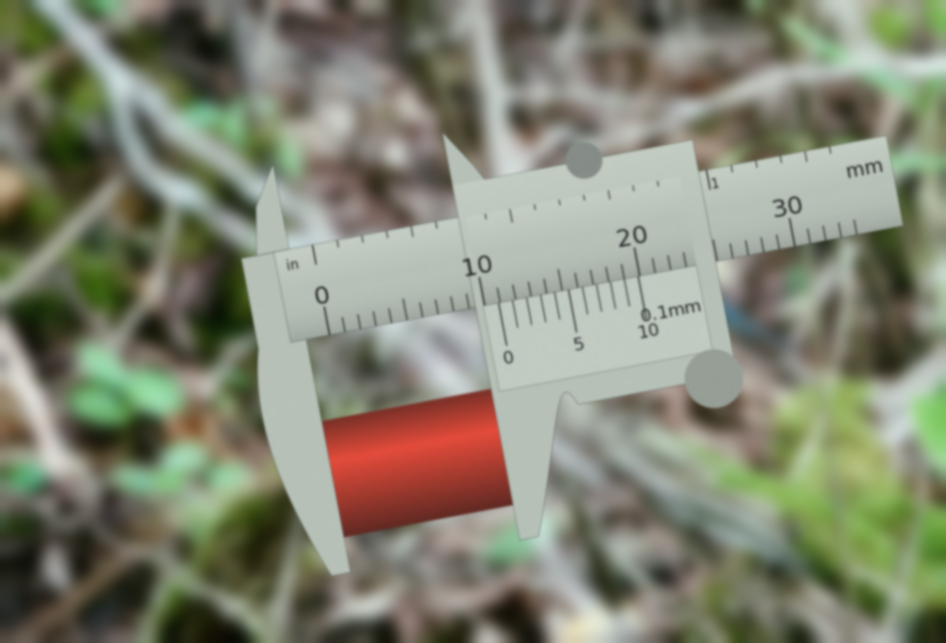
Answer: 10.9 mm
